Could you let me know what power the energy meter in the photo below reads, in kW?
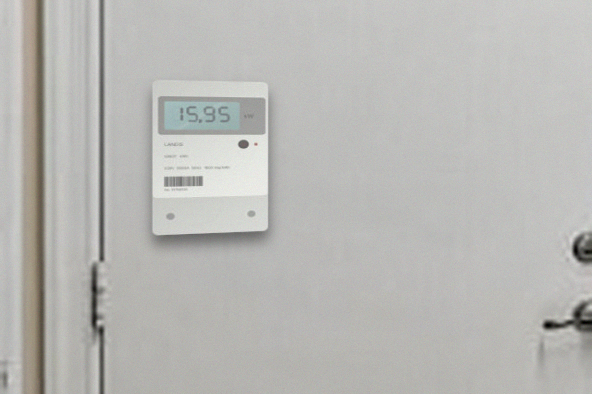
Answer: 15.95 kW
